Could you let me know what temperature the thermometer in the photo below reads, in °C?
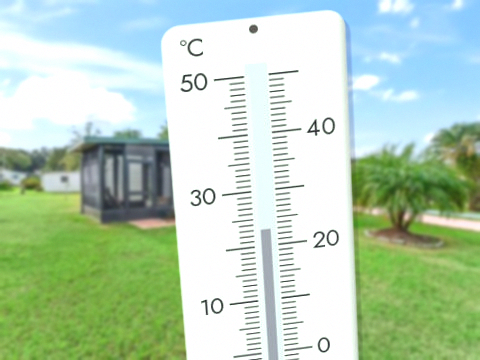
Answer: 23 °C
